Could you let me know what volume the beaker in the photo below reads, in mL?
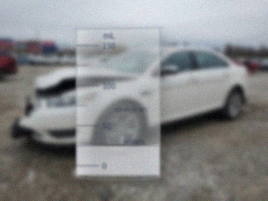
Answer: 25 mL
